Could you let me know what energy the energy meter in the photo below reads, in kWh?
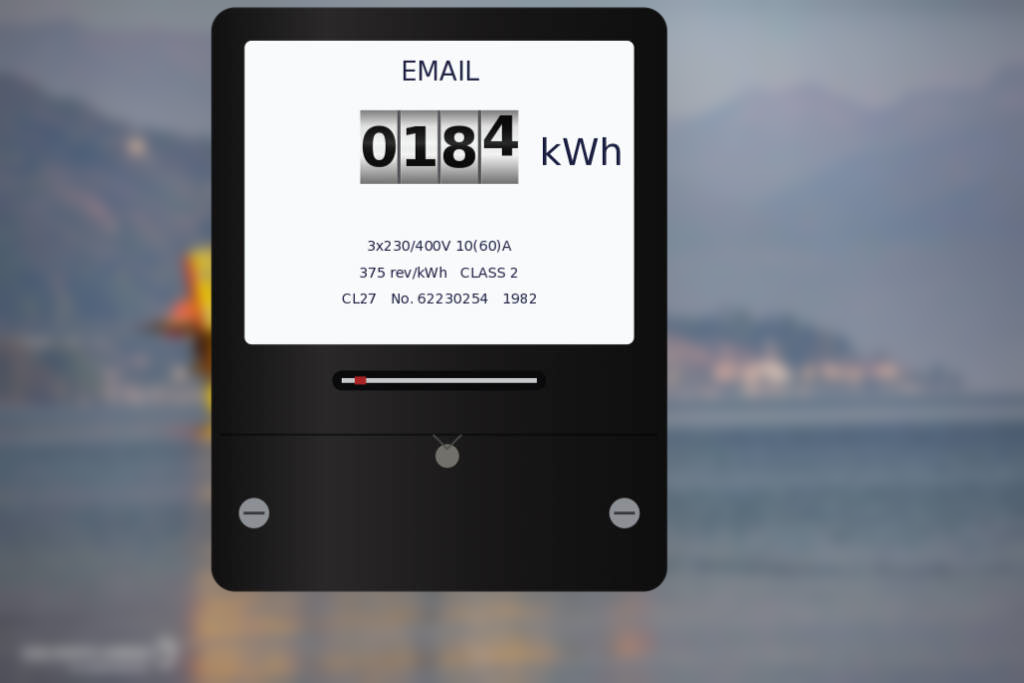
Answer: 184 kWh
